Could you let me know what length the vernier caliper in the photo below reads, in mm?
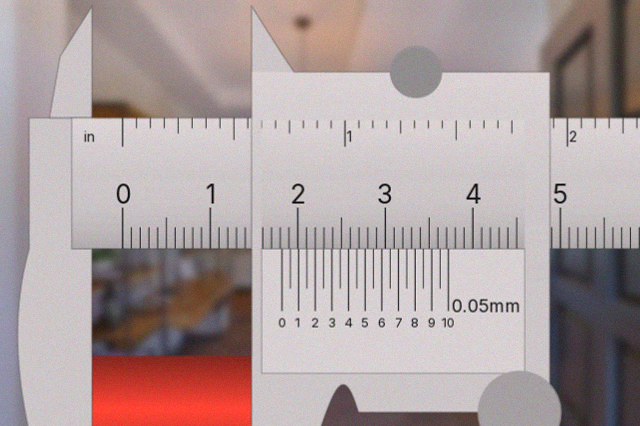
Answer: 18.2 mm
